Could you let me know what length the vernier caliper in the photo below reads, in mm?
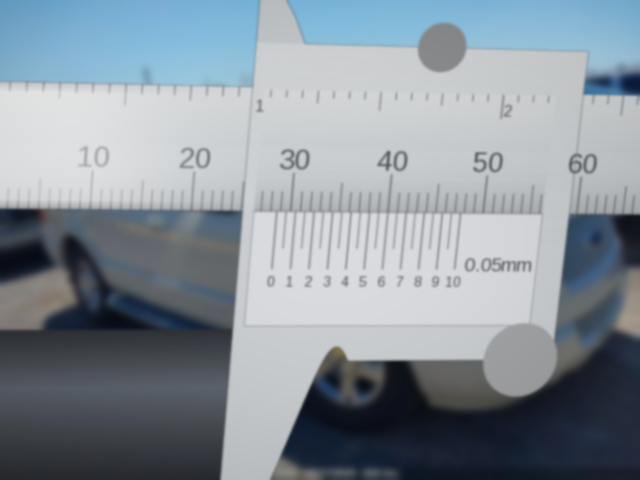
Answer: 28.6 mm
